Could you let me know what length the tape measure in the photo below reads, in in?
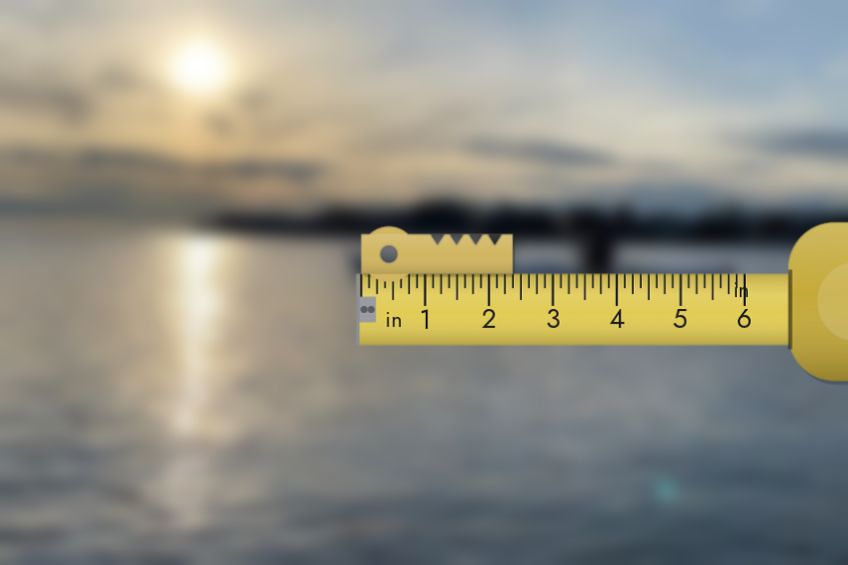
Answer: 2.375 in
